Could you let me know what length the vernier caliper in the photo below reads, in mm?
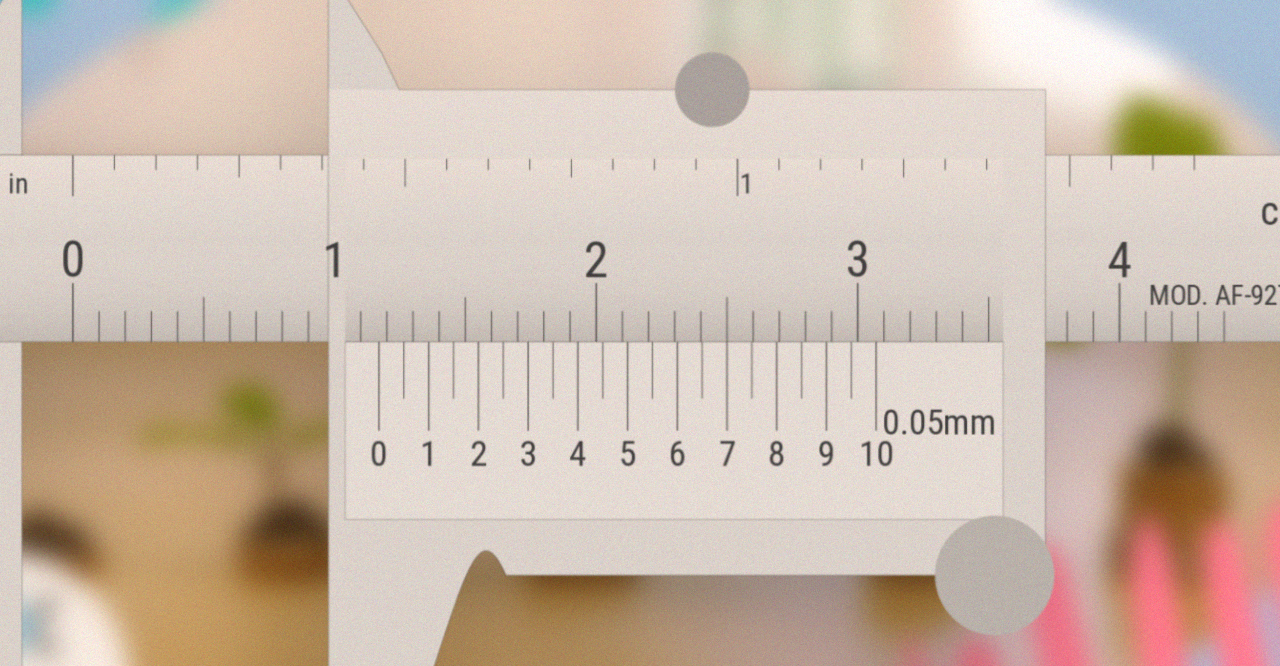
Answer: 11.70 mm
